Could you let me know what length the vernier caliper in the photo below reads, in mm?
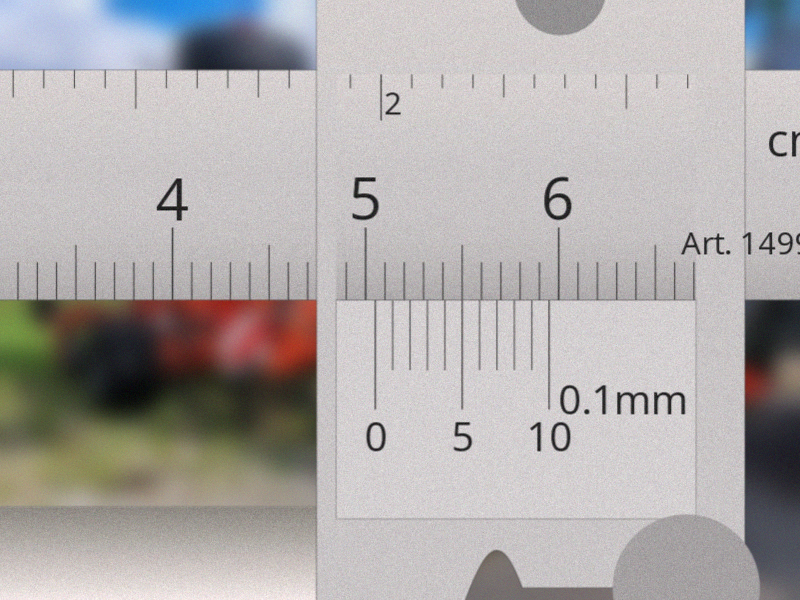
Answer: 50.5 mm
